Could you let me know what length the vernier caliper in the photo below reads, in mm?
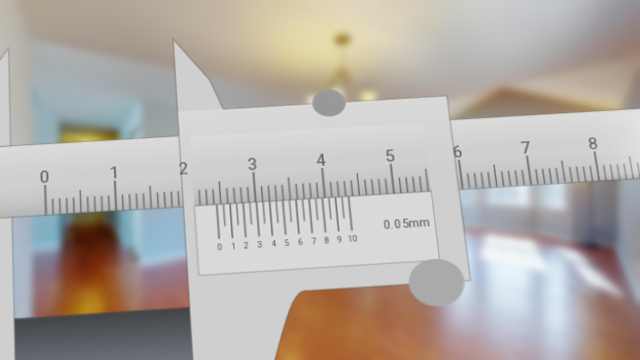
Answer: 24.4 mm
